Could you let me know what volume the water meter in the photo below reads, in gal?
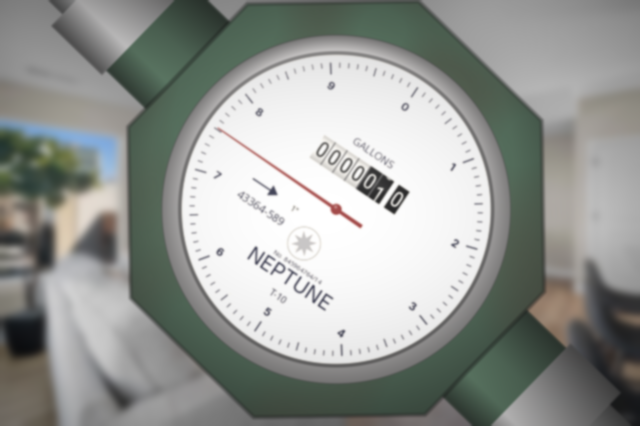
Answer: 7.5 gal
